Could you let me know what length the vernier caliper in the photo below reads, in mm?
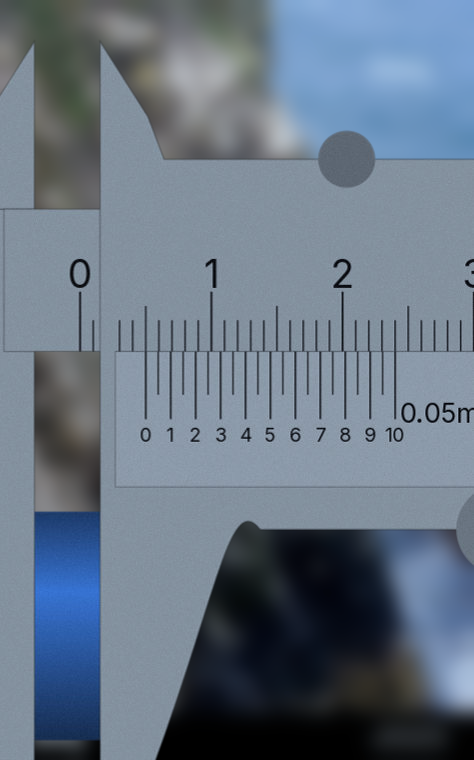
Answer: 5.0 mm
